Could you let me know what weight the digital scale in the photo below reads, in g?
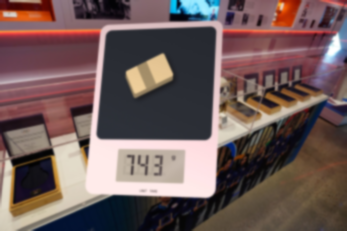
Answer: 743 g
